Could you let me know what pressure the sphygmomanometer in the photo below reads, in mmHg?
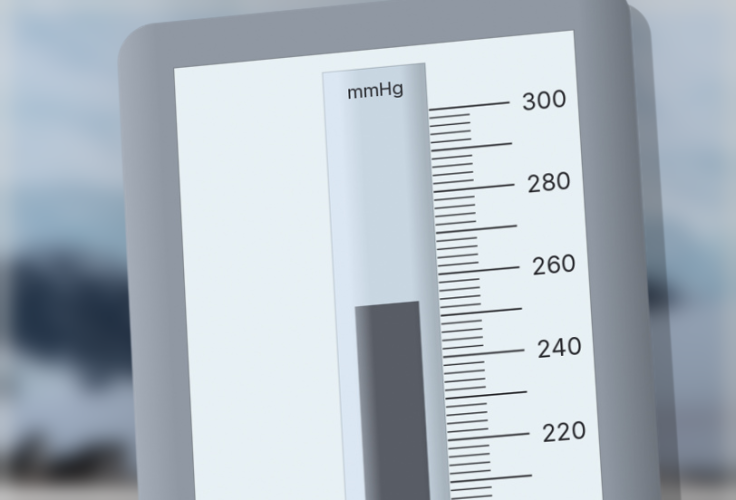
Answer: 254 mmHg
